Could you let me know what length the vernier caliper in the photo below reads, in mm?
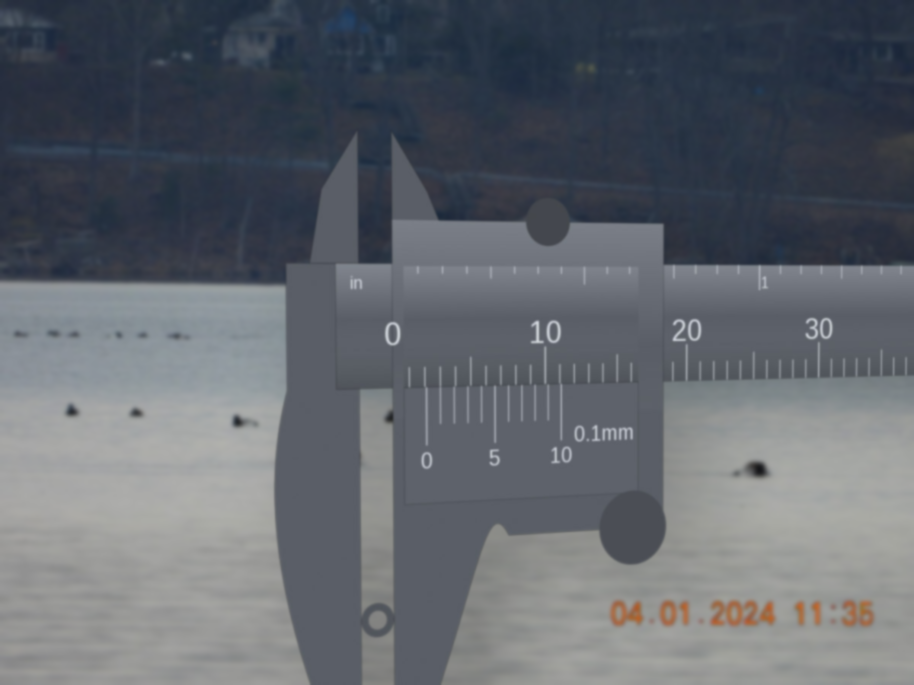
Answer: 2.1 mm
